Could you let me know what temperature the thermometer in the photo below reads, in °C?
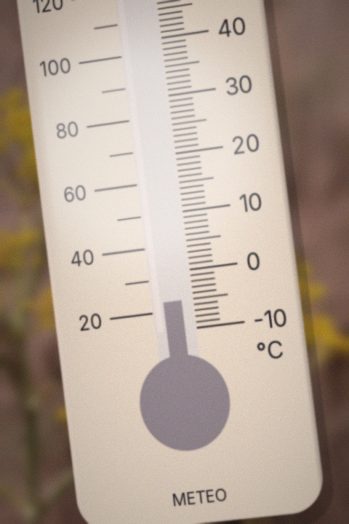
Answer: -5 °C
